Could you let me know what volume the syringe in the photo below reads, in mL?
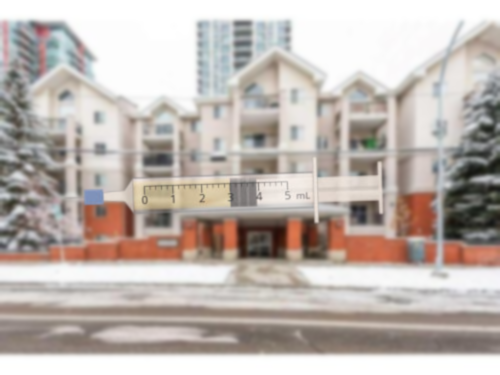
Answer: 3 mL
